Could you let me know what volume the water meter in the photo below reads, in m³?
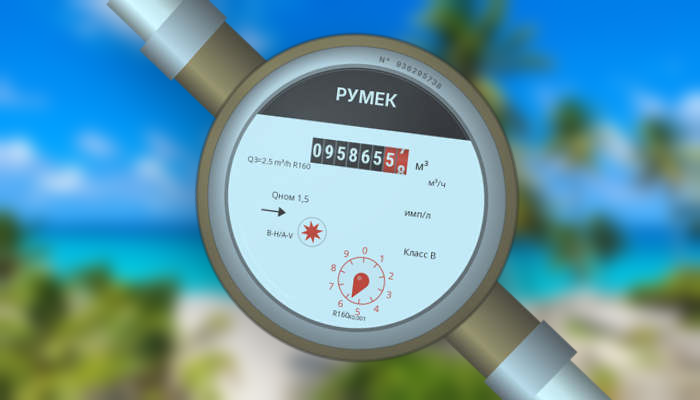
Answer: 95865.575 m³
